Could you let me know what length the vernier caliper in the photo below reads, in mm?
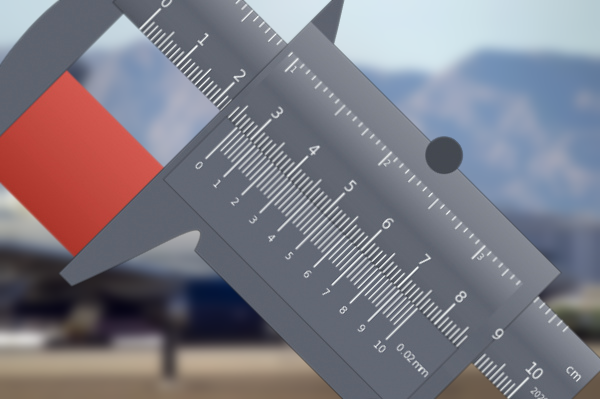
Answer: 26.5 mm
